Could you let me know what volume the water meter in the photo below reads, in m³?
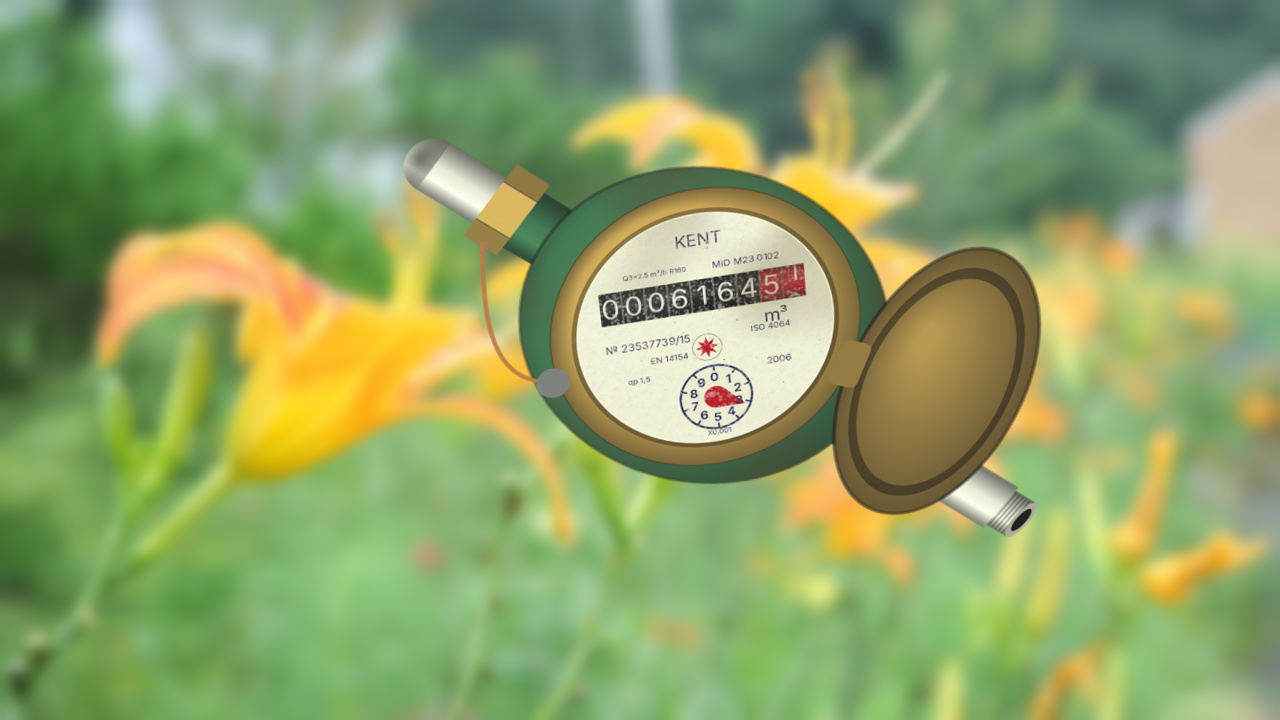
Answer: 6164.513 m³
